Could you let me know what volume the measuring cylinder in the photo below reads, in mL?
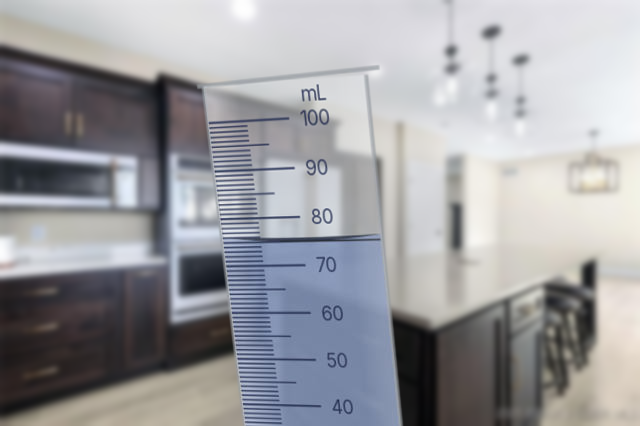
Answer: 75 mL
